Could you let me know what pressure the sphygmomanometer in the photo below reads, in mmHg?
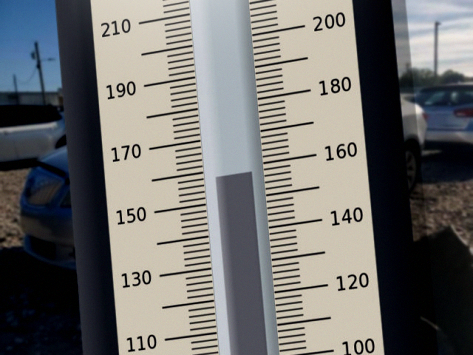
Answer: 158 mmHg
